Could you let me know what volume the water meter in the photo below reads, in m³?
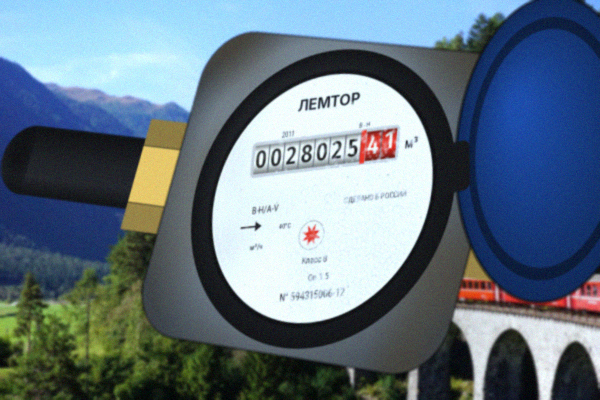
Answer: 28025.41 m³
